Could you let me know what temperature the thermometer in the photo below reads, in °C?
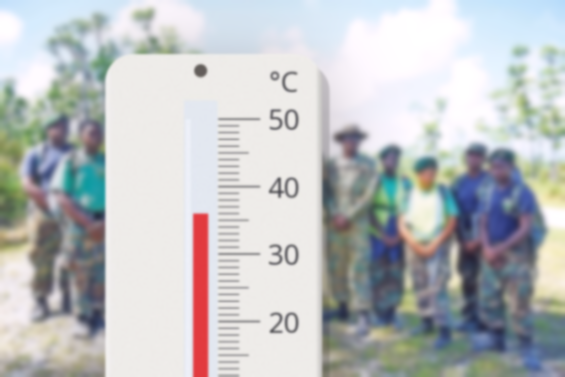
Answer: 36 °C
